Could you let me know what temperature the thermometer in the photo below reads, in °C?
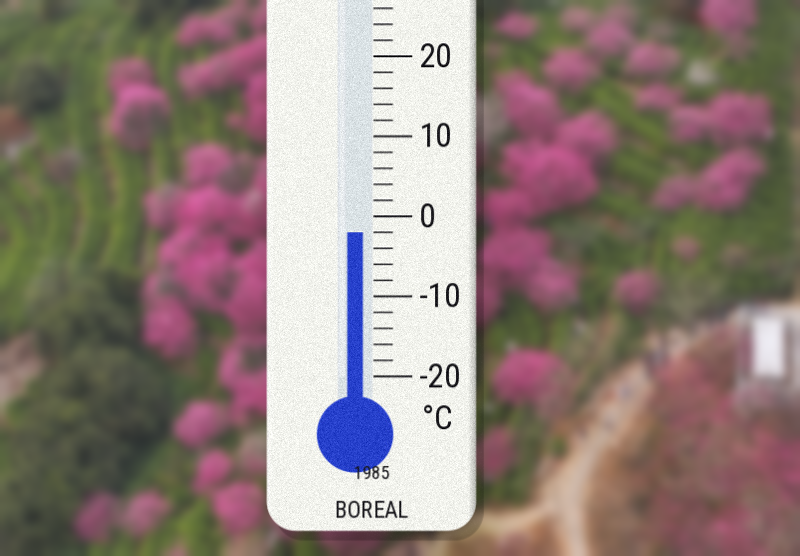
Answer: -2 °C
